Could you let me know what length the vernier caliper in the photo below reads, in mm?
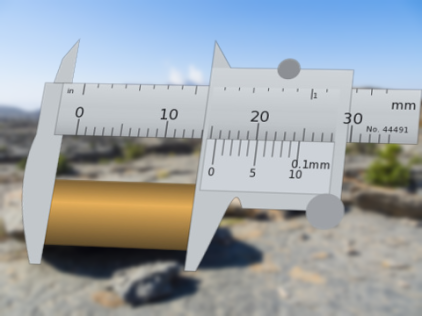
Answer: 15.6 mm
